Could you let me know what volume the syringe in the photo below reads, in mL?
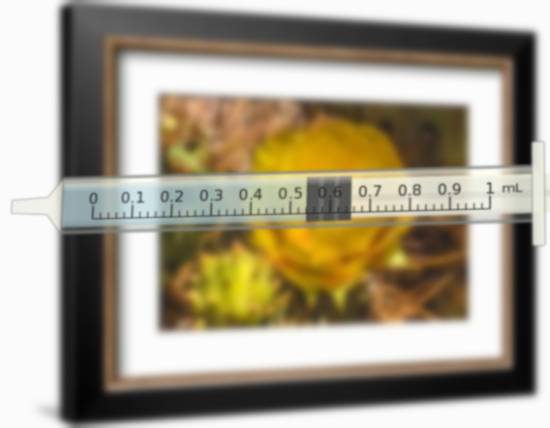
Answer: 0.54 mL
